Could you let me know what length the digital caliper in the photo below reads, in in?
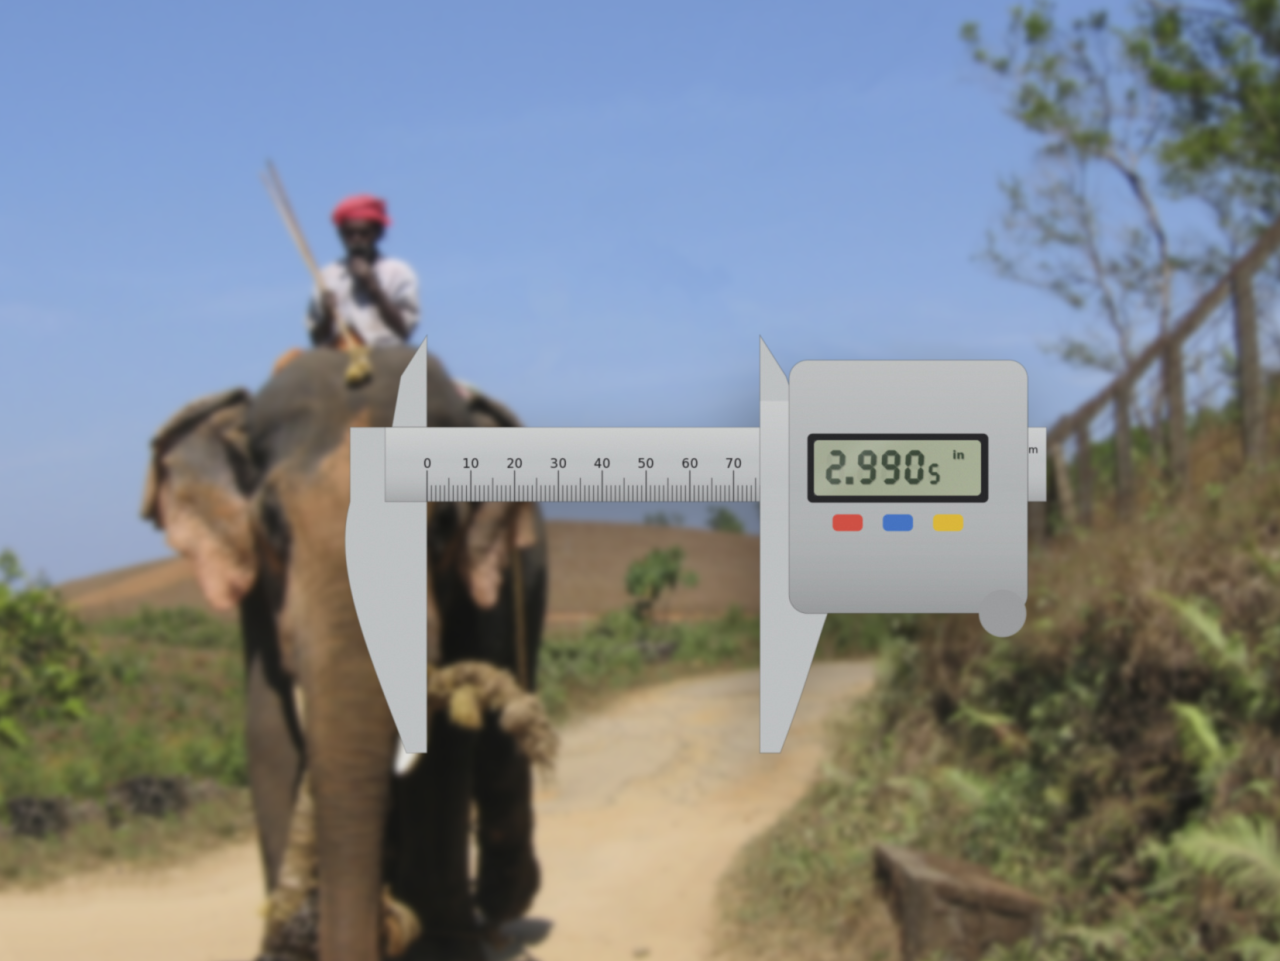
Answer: 2.9905 in
